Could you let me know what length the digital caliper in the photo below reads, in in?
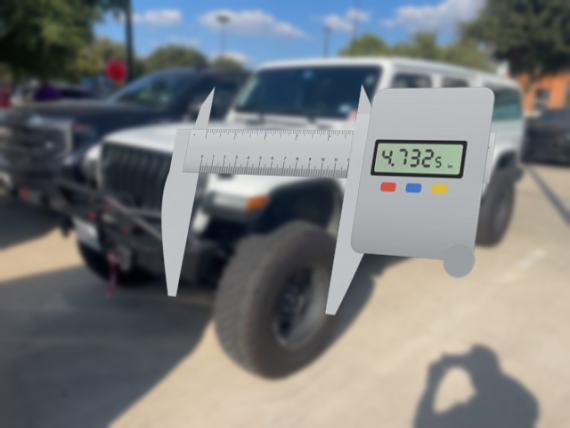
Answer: 4.7325 in
